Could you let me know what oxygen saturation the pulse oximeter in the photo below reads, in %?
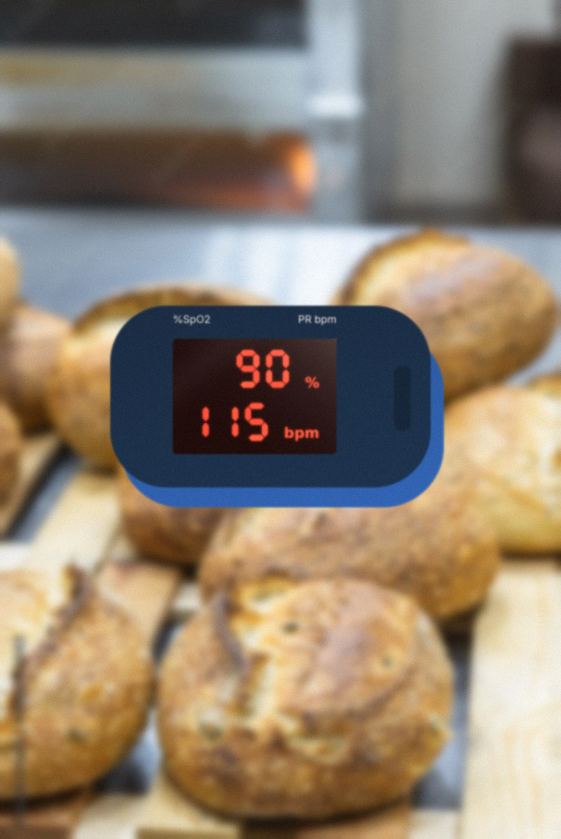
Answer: 90 %
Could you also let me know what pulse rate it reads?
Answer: 115 bpm
